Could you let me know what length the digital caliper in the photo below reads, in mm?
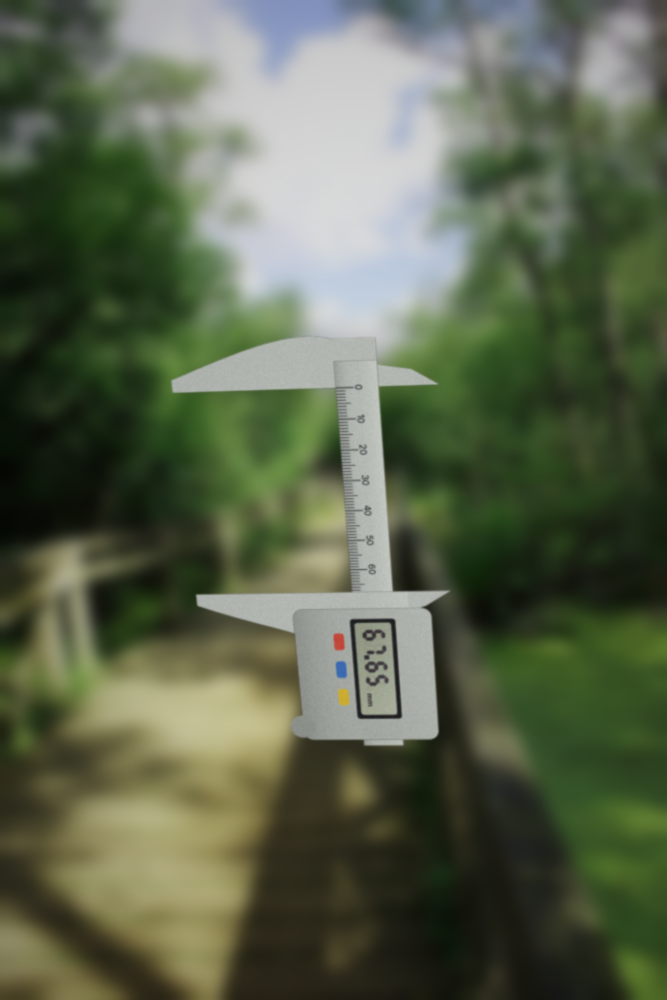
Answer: 67.65 mm
